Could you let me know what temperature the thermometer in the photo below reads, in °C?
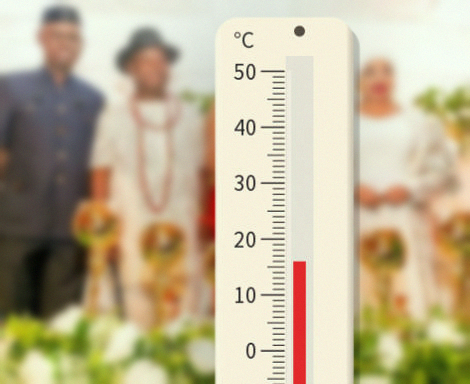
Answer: 16 °C
